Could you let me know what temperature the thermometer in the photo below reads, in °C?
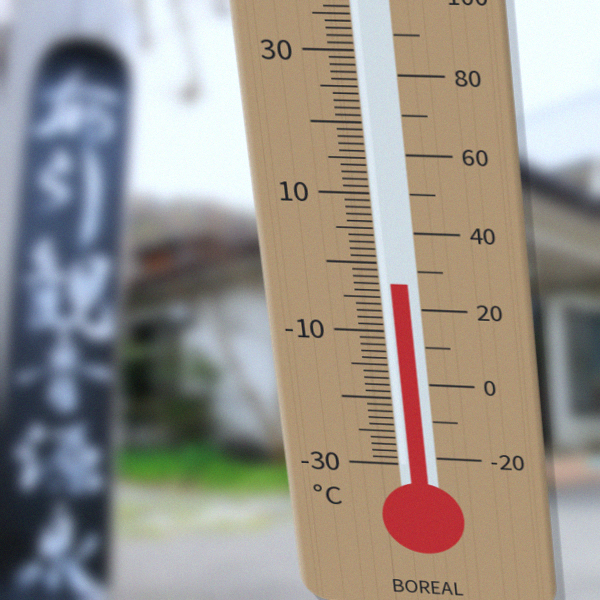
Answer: -3 °C
